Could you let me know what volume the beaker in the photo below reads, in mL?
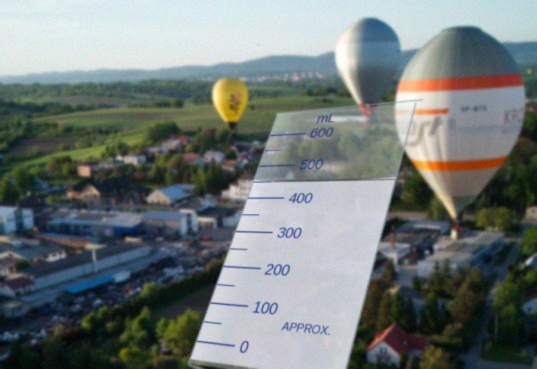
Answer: 450 mL
